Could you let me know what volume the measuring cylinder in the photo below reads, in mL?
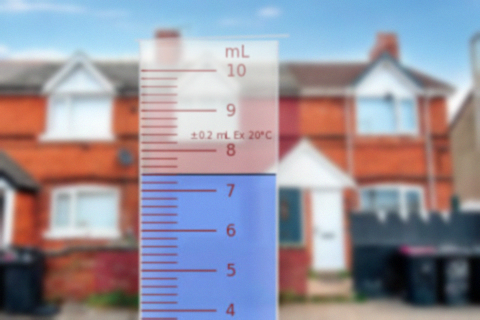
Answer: 7.4 mL
